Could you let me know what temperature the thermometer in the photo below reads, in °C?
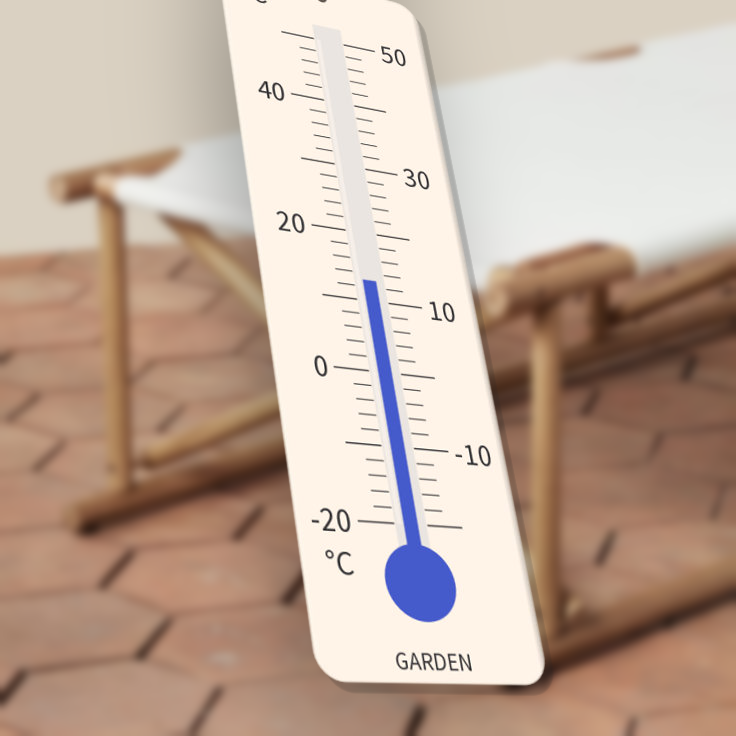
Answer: 13 °C
